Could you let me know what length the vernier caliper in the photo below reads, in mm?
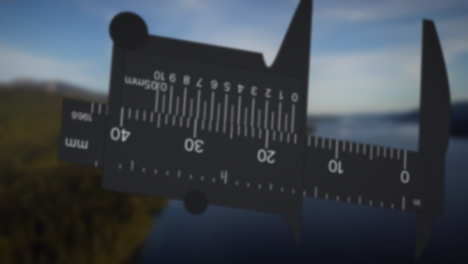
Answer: 16.5 mm
